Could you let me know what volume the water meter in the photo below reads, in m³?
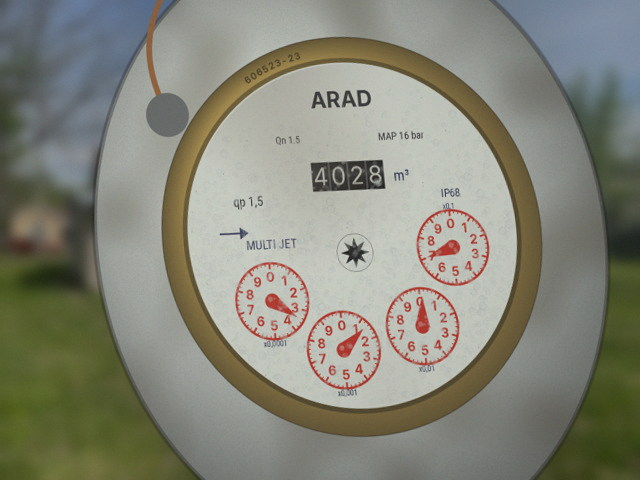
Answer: 4028.7013 m³
